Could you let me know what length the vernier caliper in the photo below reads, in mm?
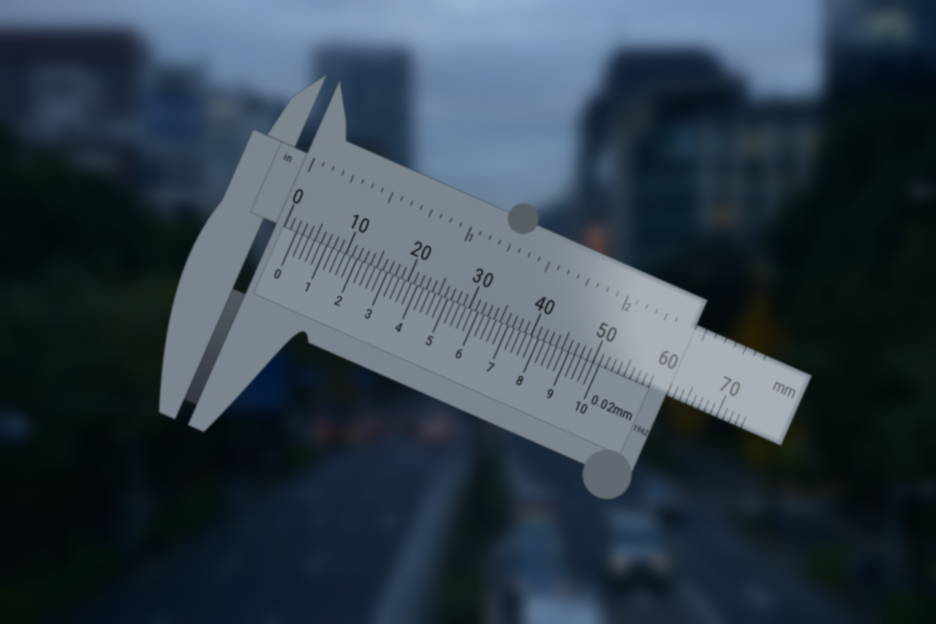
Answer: 2.0 mm
